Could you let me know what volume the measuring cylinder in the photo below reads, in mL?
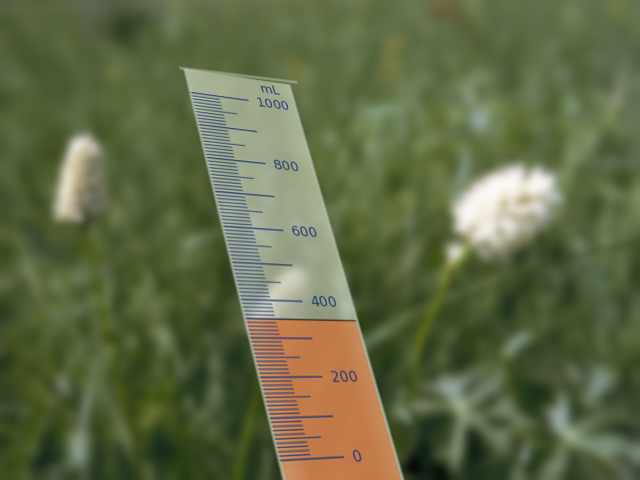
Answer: 350 mL
